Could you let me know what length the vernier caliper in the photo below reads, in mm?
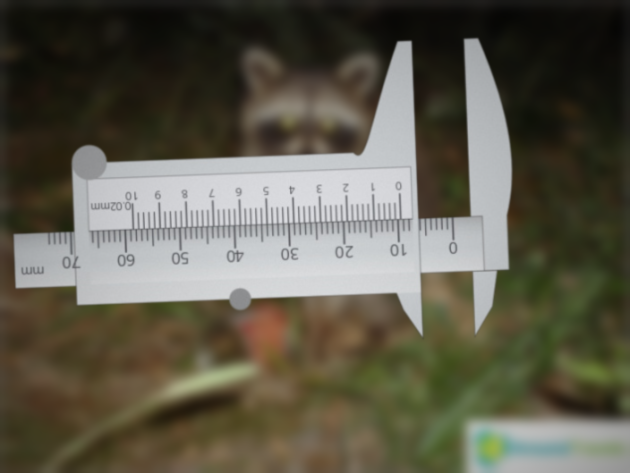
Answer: 9.5 mm
